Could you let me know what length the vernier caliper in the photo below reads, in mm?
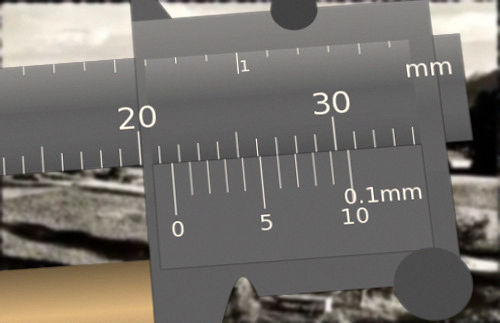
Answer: 21.6 mm
